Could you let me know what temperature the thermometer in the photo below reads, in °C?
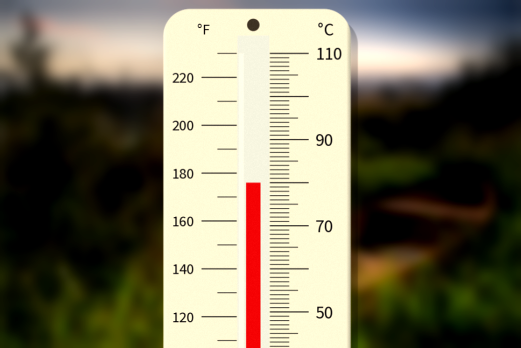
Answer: 80 °C
